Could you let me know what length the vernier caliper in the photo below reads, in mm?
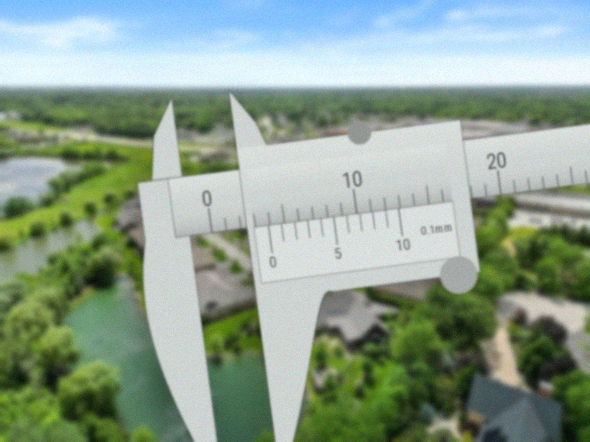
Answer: 3.9 mm
